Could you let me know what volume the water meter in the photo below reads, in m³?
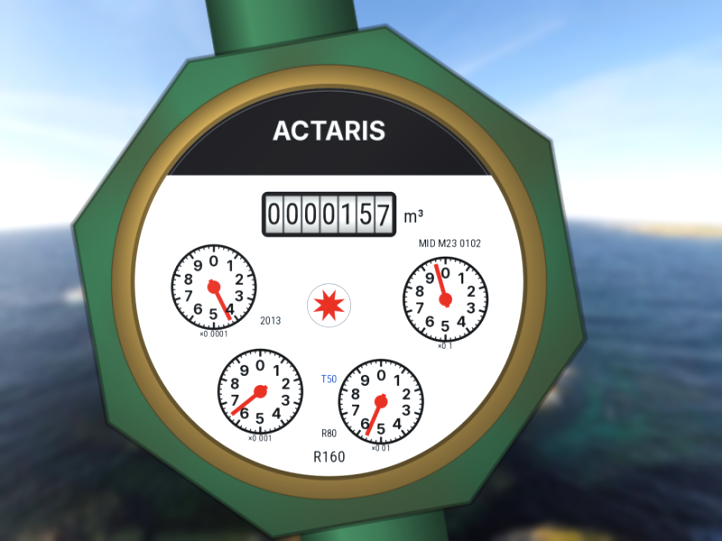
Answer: 156.9564 m³
